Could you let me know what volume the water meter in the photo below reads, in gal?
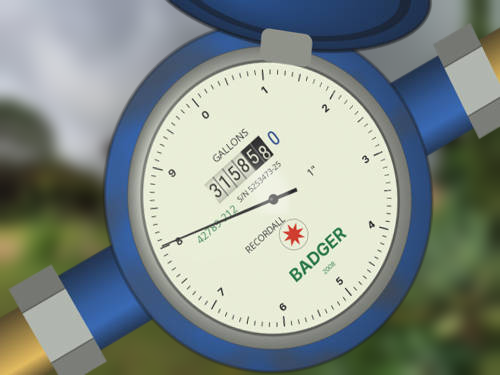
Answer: 3158578.0 gal
